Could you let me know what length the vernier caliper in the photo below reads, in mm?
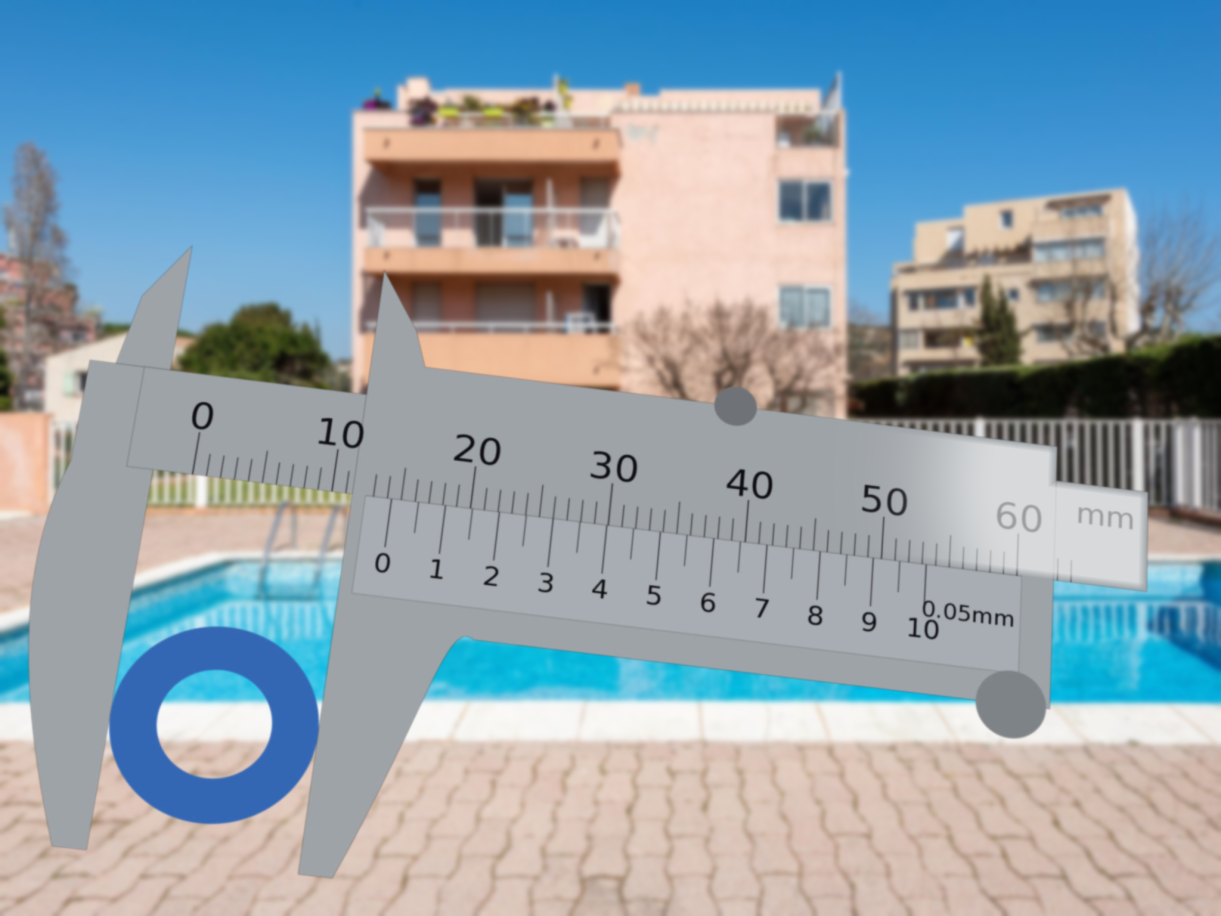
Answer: 14.3 mm
